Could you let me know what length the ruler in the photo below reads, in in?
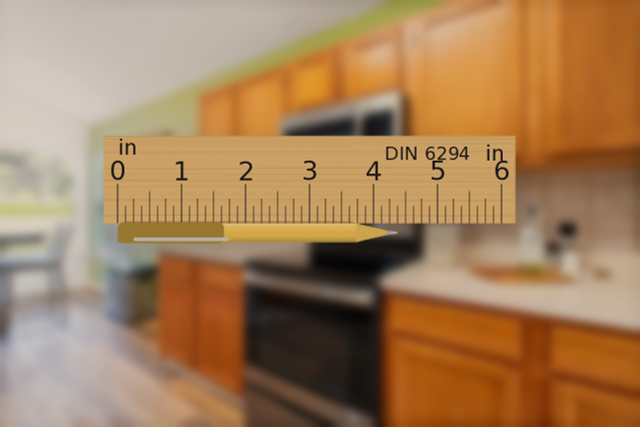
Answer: 4.375 in
